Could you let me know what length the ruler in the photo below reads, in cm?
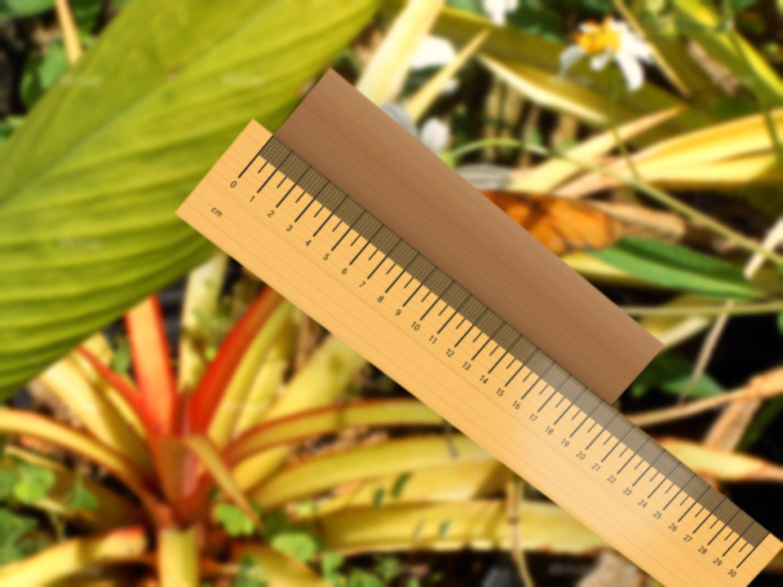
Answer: 19.5 cm
